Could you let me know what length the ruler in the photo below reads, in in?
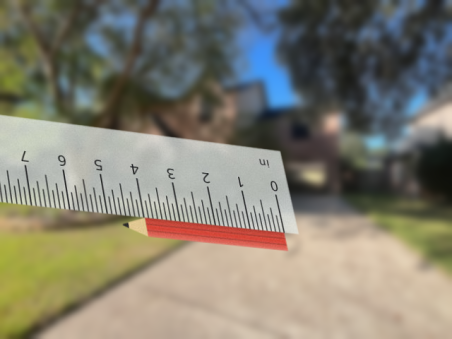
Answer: 4.625 in
